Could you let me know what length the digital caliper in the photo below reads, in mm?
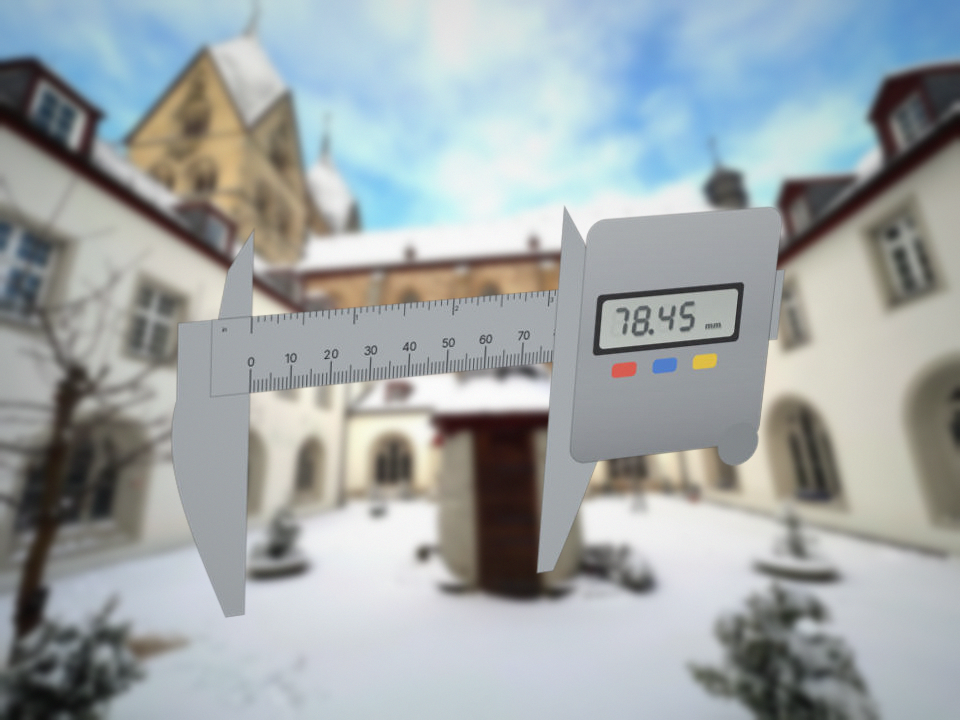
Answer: 78.45 mm
